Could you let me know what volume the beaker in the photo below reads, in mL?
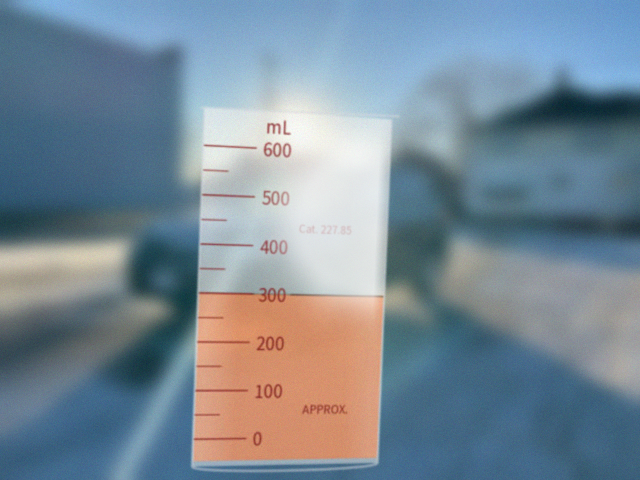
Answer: 300 mL
